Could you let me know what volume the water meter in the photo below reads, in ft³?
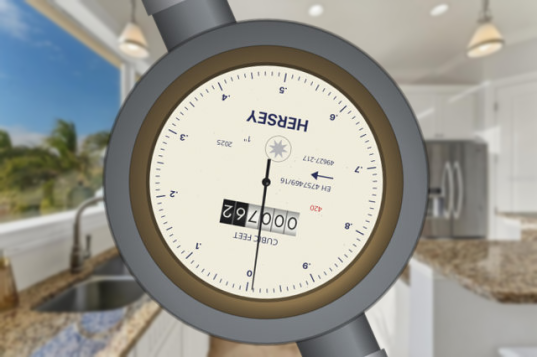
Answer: 761.99 ft³
